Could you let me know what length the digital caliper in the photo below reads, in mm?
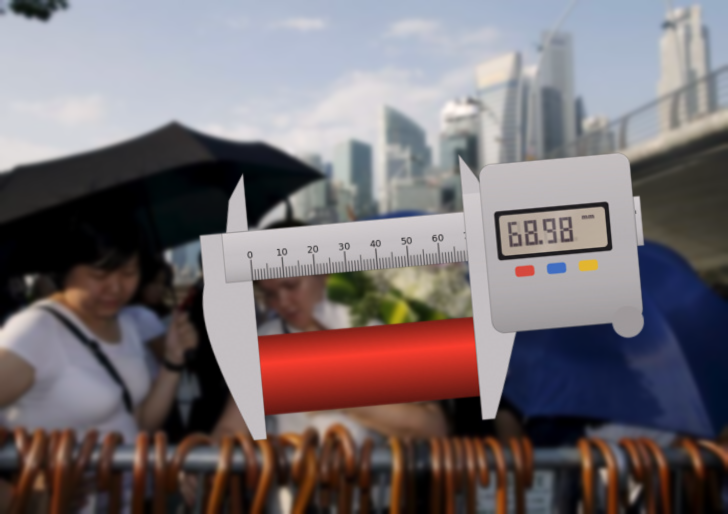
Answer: 68.98 mm
